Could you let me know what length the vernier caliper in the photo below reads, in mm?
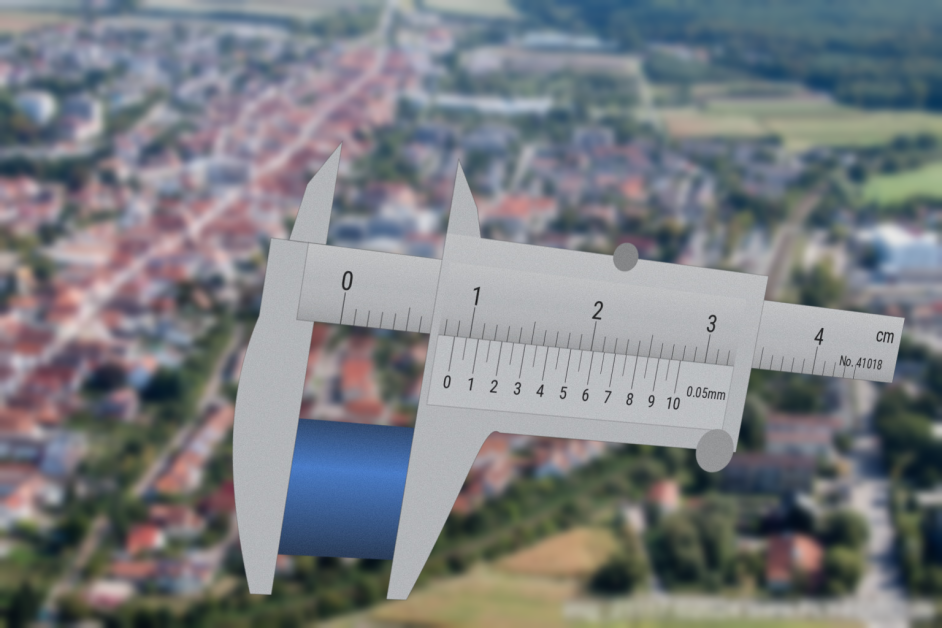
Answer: 8.8 mm
